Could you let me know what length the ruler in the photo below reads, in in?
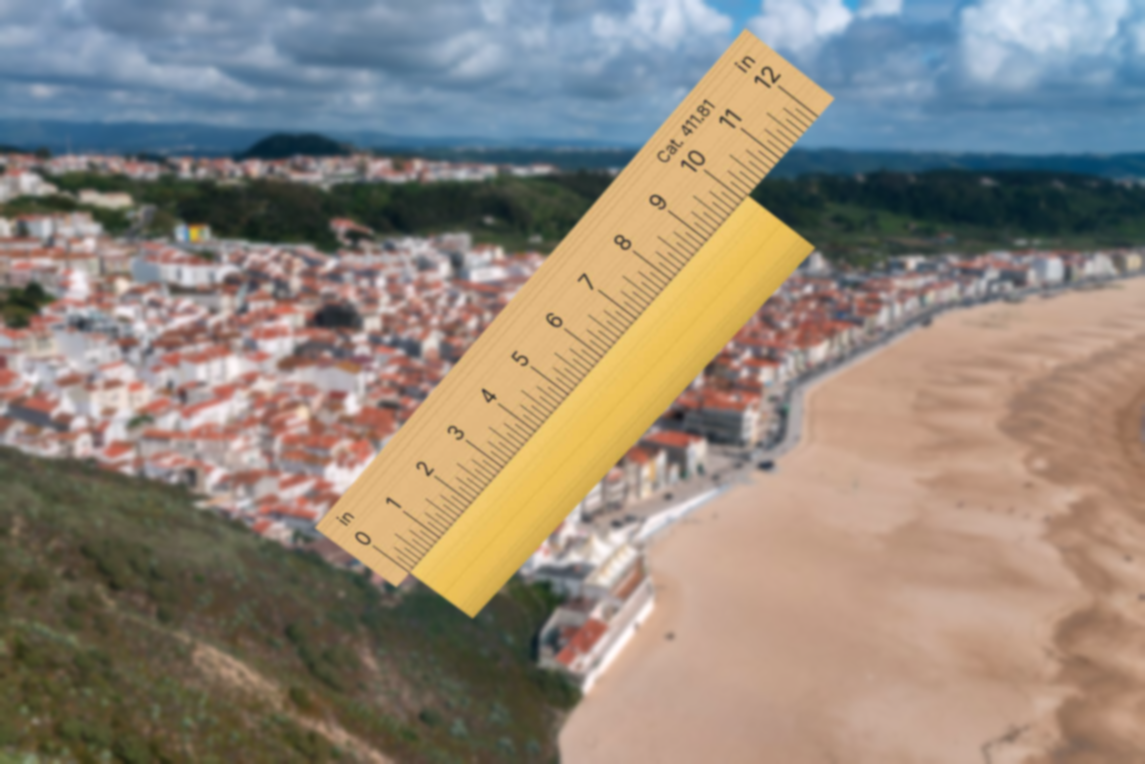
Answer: 10.125 in
